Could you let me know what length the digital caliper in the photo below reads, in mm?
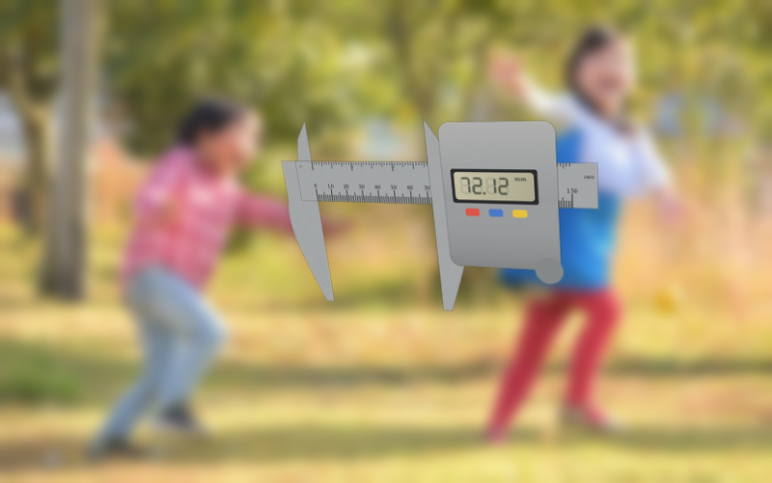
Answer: 72.12 mm
